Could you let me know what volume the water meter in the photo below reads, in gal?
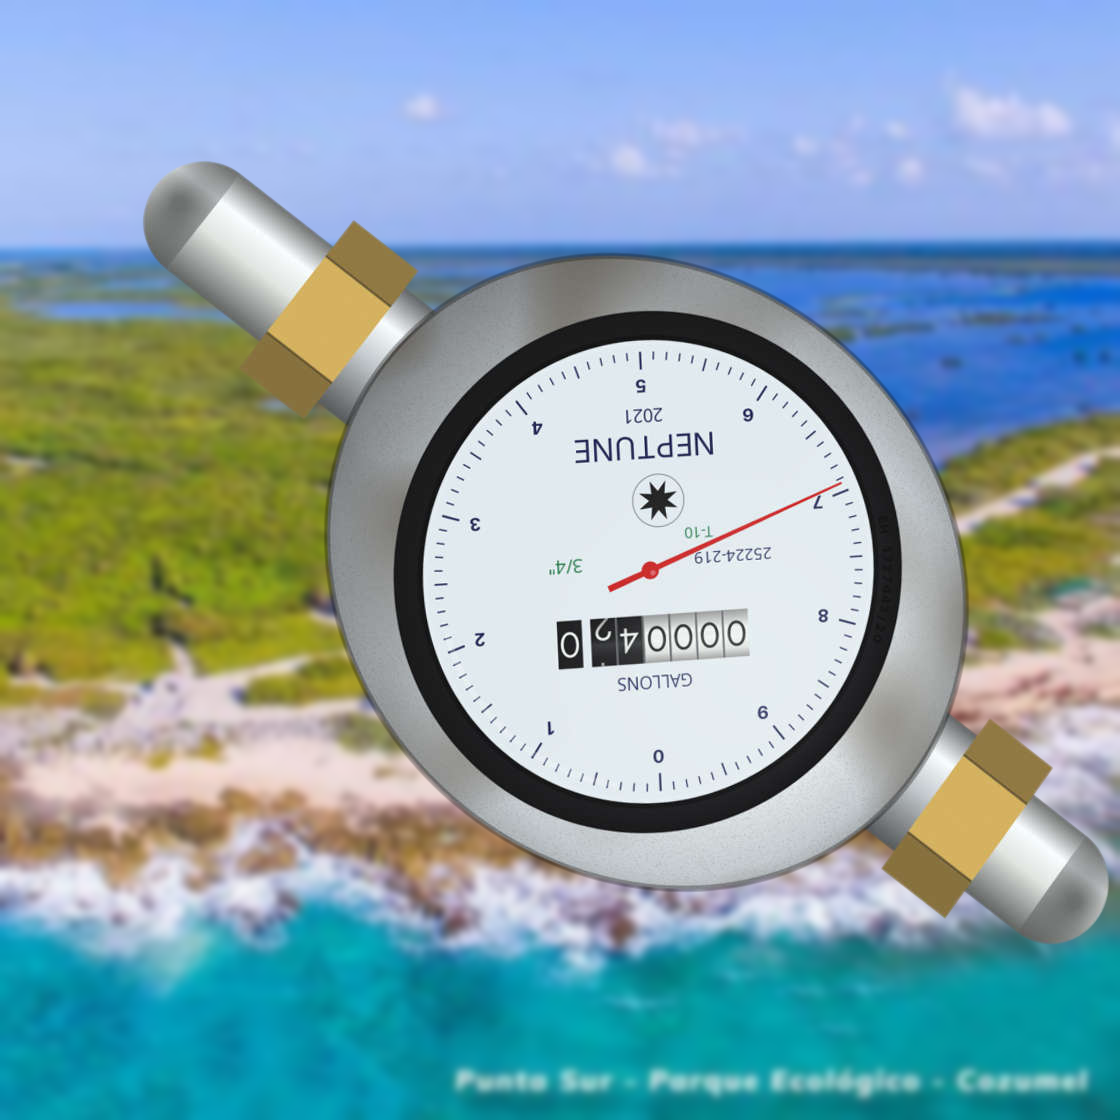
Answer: 416.9 gal
